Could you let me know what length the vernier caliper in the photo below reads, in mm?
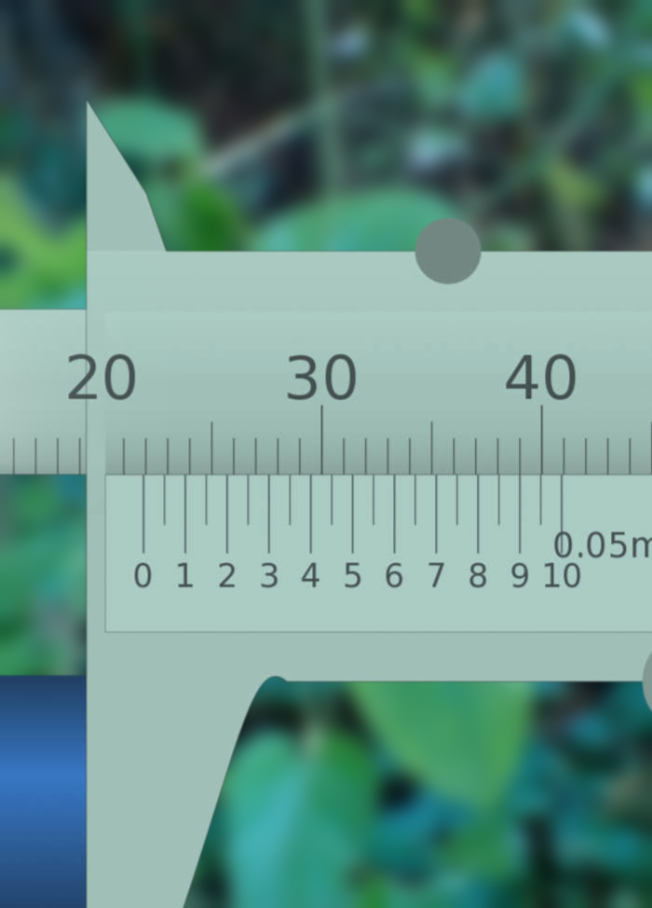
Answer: 21.9 mm
